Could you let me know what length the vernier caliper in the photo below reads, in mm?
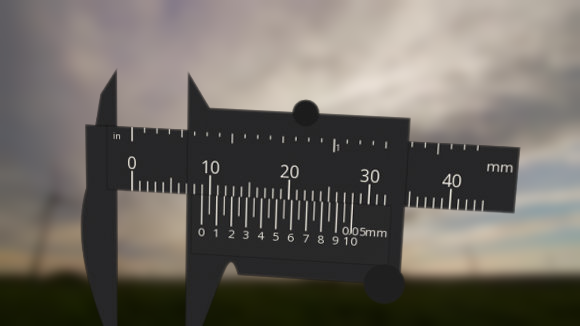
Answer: 9.0 mm
